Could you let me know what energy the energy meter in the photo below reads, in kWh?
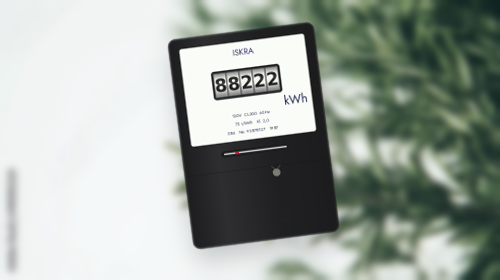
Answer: 88222 kWh
